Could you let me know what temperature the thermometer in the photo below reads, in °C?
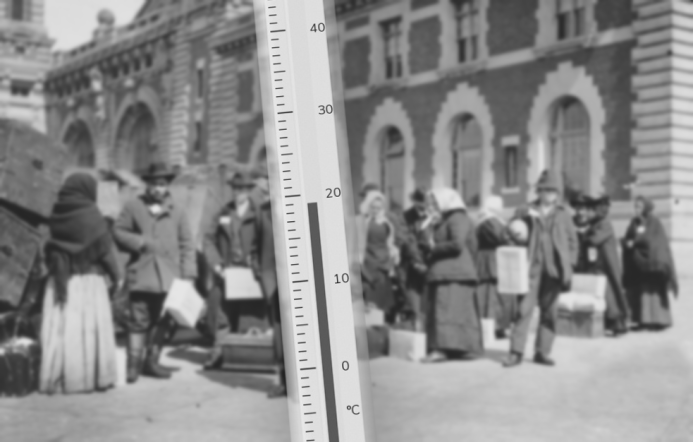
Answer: 19 °C
